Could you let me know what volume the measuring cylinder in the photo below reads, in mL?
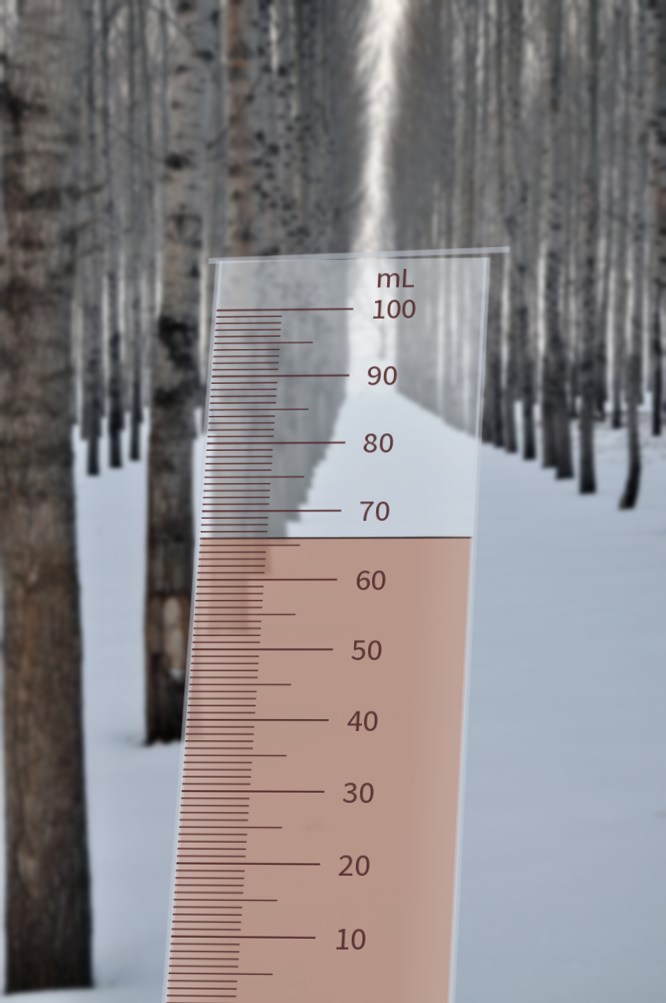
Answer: 66 mL
